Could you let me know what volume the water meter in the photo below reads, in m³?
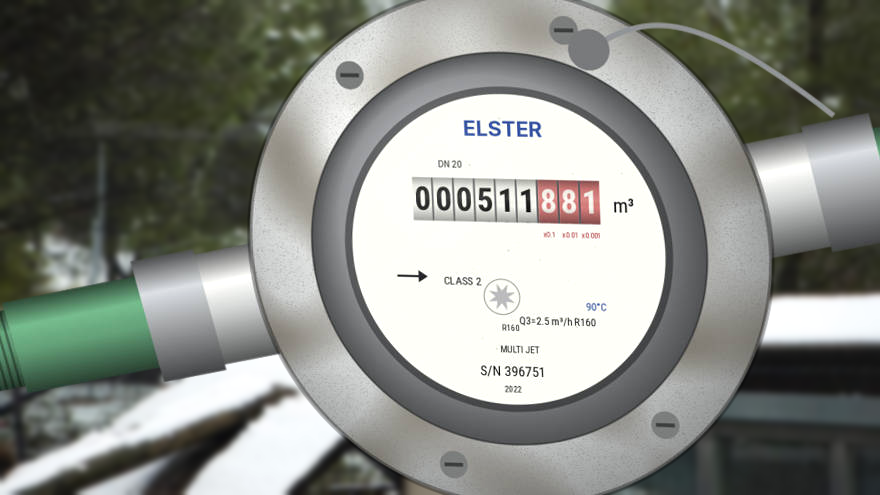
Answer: 511.881 m³
